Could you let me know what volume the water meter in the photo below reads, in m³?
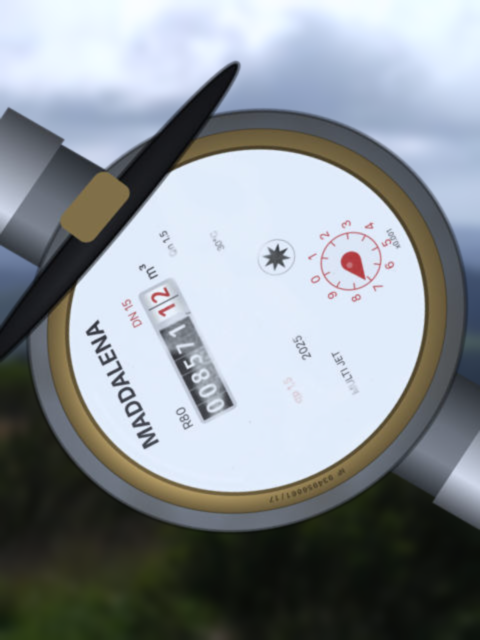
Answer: 8571.127 m³
